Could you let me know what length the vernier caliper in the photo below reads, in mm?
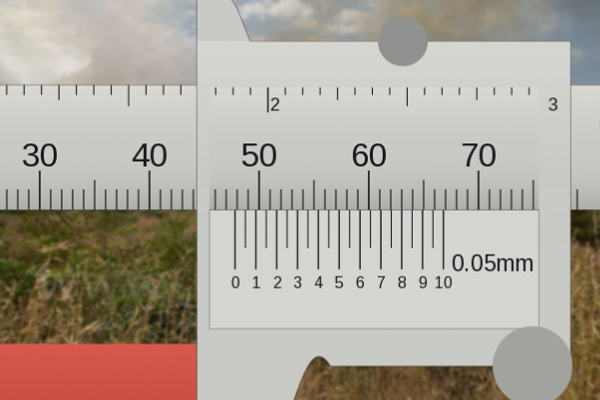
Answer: 47.8 mm
